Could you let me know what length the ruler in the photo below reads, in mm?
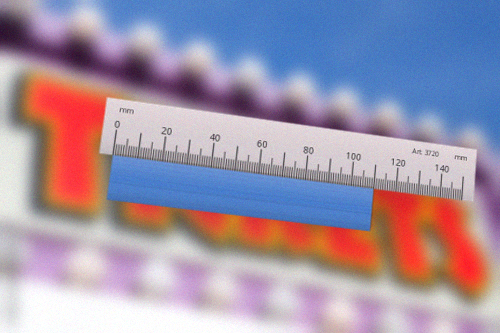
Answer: 110 mm
